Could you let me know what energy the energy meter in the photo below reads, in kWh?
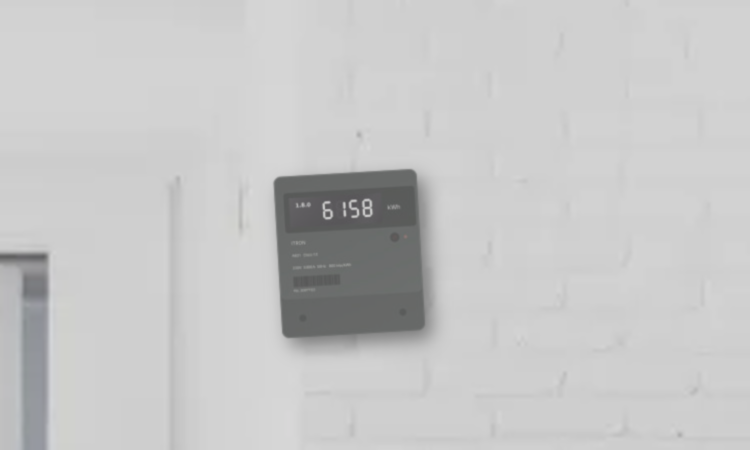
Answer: 6158 kWh
